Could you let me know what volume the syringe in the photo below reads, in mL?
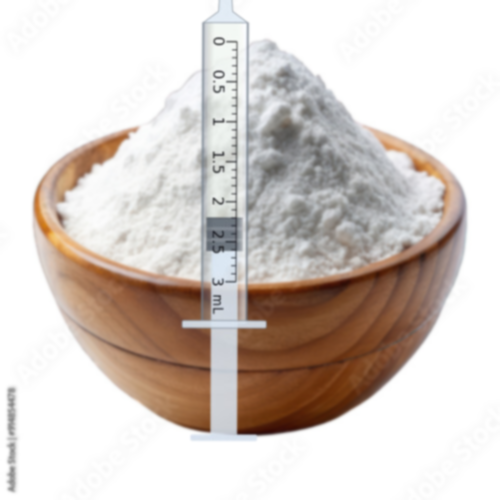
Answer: 2.2 mL
